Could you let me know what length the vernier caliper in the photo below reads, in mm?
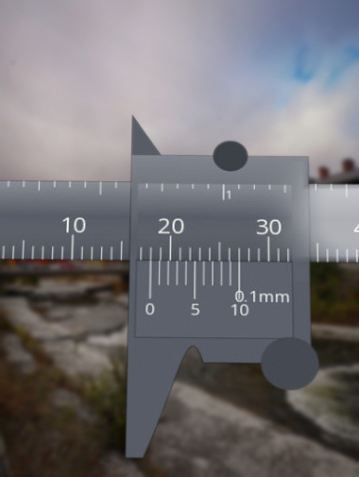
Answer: 18.0 mm
